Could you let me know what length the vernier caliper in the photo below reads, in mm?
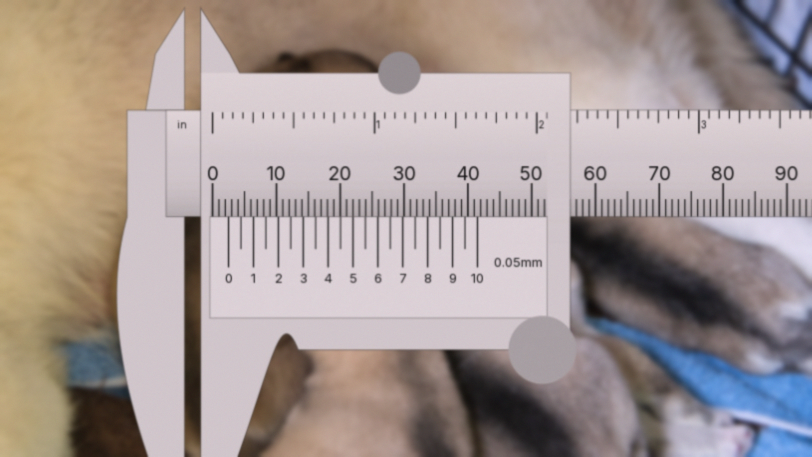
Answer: 2.5 mm
